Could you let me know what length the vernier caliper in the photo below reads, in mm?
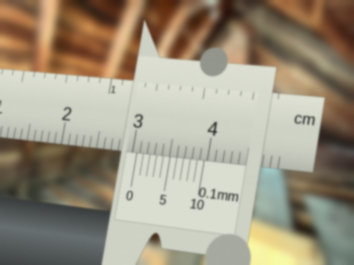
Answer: 30.6 mm
